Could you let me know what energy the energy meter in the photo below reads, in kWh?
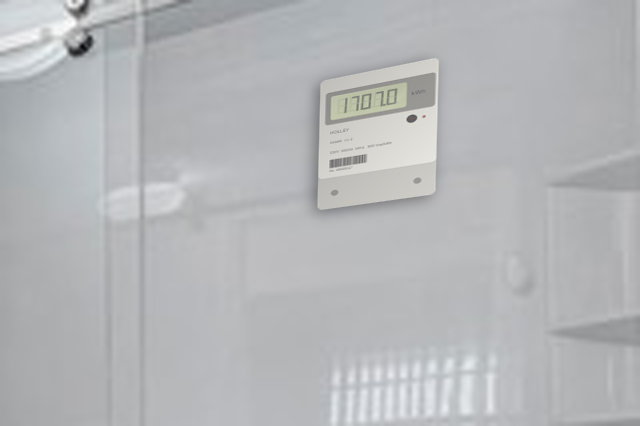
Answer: 1707.0 kWh
